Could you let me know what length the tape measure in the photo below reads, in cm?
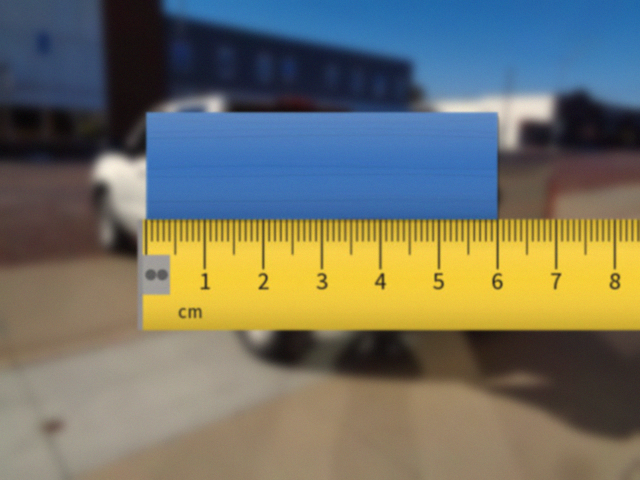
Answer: 6 cm
